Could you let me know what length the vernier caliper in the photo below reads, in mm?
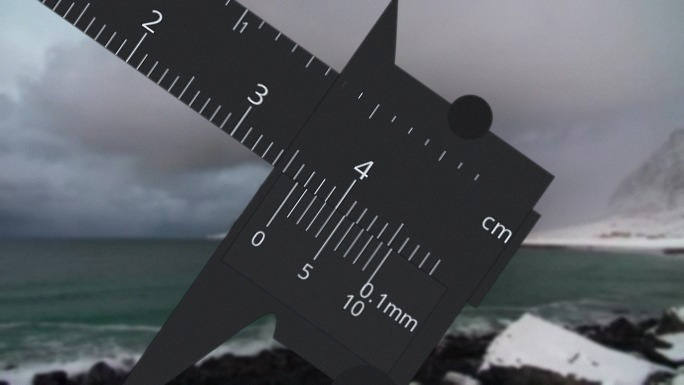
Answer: 36.4 mm
